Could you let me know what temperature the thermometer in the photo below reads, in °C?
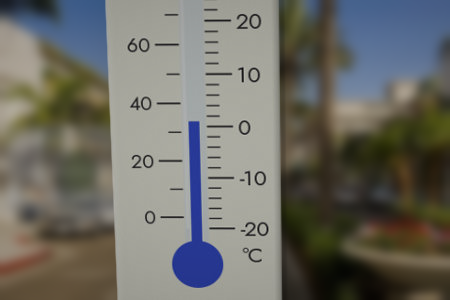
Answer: 1 °C
